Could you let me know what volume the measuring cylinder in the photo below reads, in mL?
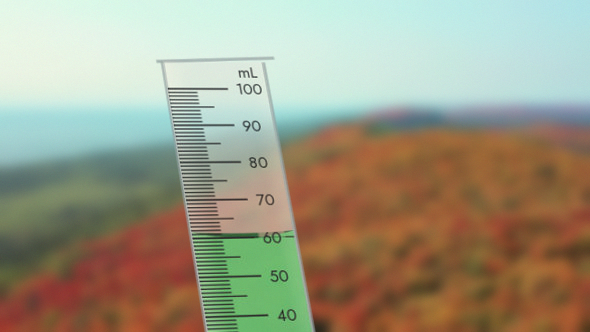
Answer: 60 mL
